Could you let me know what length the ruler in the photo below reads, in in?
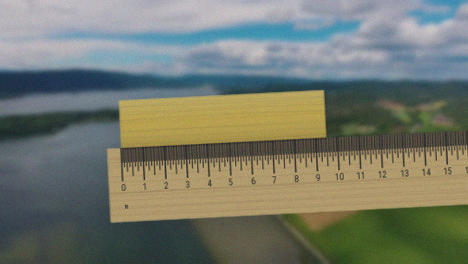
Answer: 9.5 in
